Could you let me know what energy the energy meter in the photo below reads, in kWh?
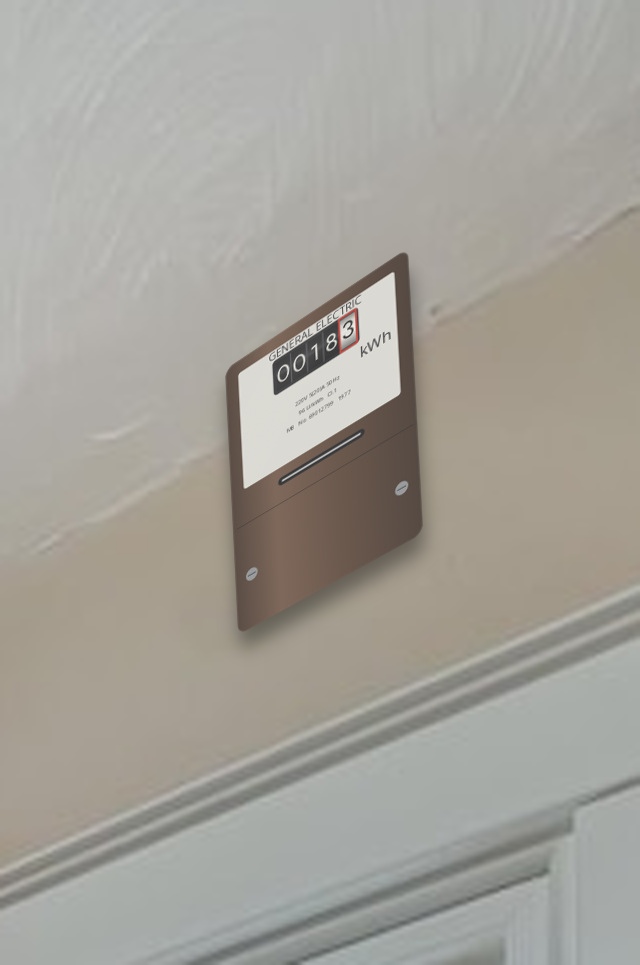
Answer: 18.3 kWh
